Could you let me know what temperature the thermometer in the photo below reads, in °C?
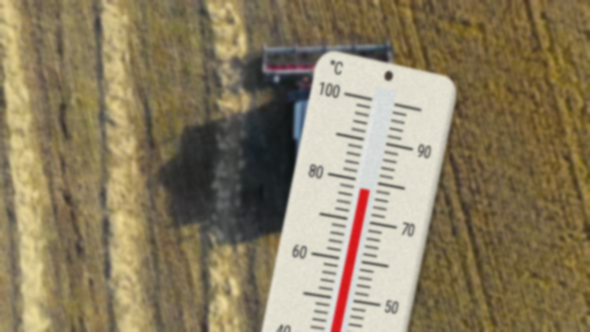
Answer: 78 °C
